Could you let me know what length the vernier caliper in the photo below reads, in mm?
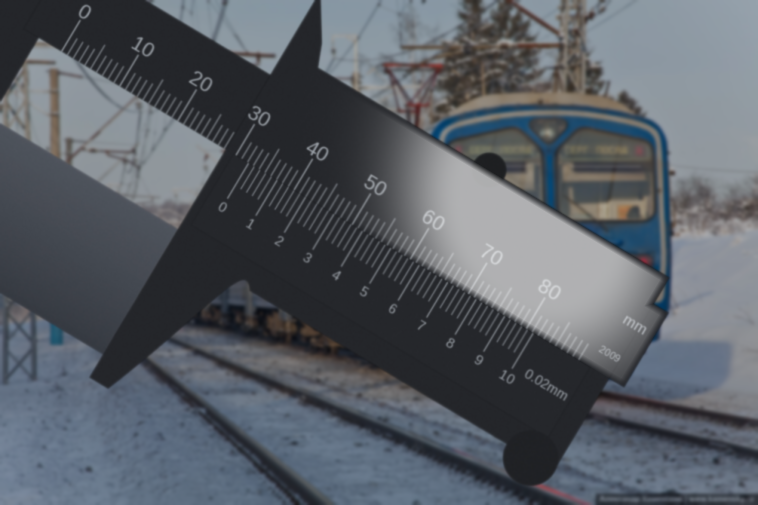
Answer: 32.2 mm
